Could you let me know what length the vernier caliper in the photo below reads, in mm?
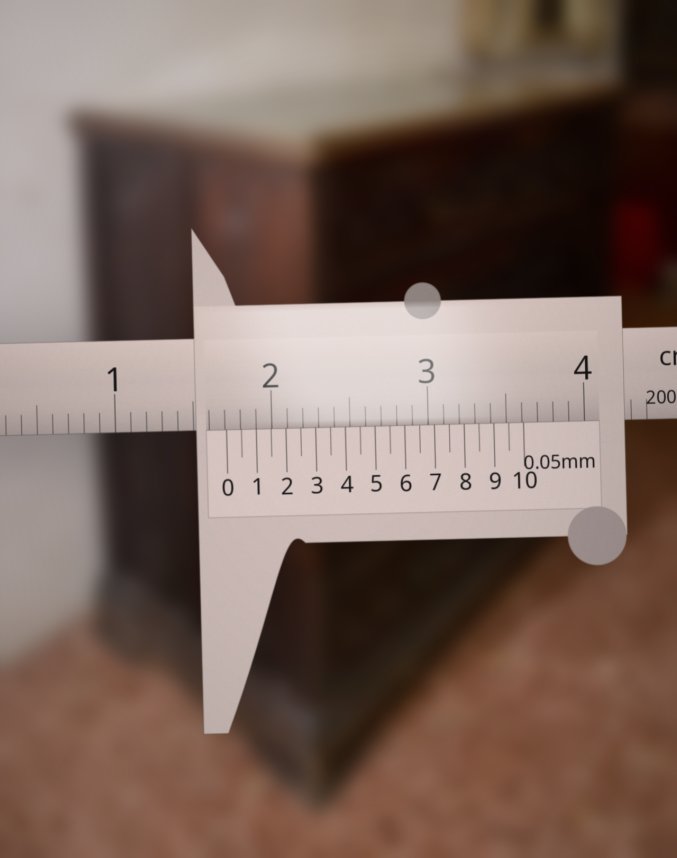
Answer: 17.1 mm
